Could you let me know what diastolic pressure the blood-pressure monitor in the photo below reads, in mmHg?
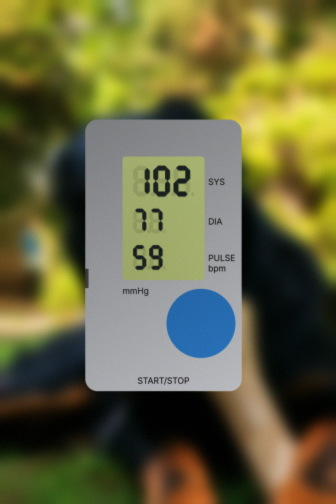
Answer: 77 mmHg
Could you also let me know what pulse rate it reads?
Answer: 59 bpm
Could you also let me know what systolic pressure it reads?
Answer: 102 mmHg
